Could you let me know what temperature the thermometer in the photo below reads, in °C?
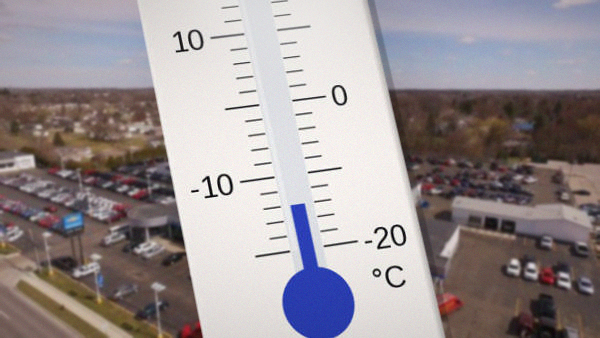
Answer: -14 °C
